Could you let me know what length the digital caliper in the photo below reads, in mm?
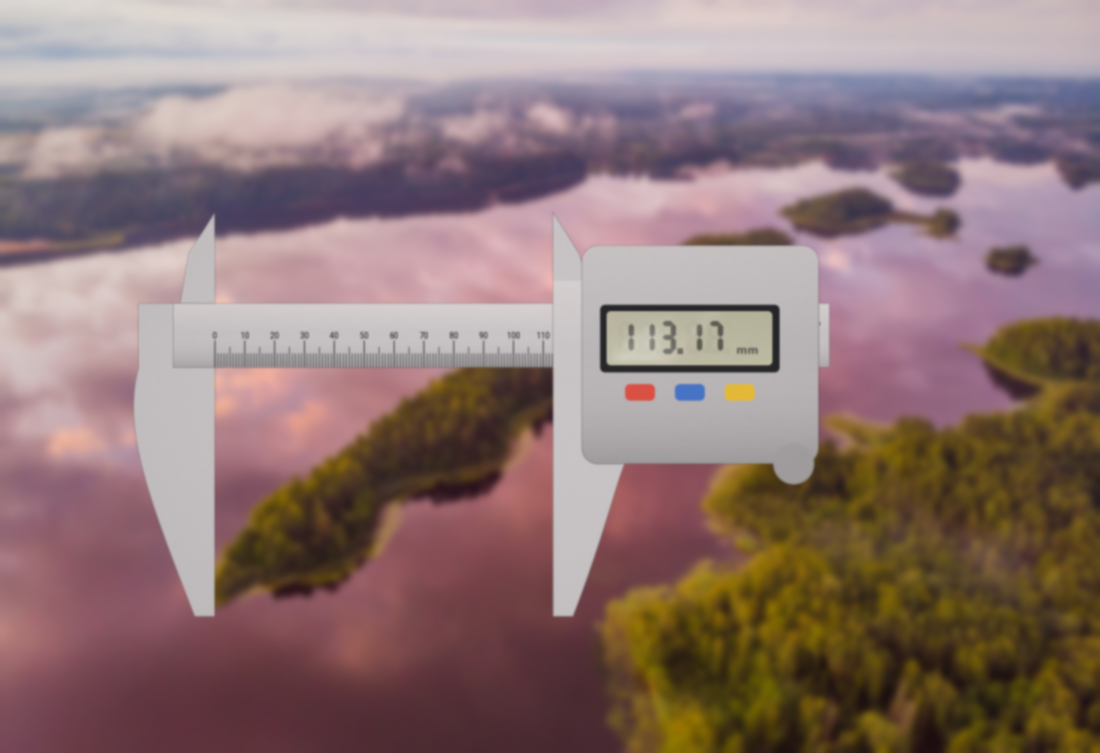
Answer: 113.17 mm
